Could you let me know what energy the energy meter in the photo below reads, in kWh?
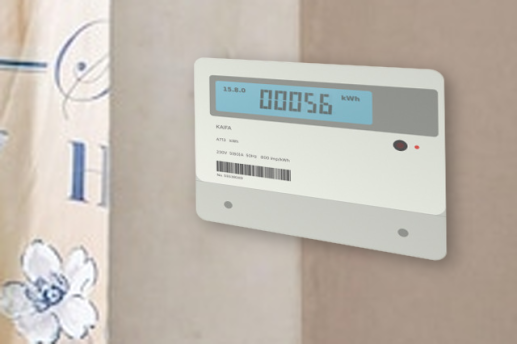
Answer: 56 kWh
